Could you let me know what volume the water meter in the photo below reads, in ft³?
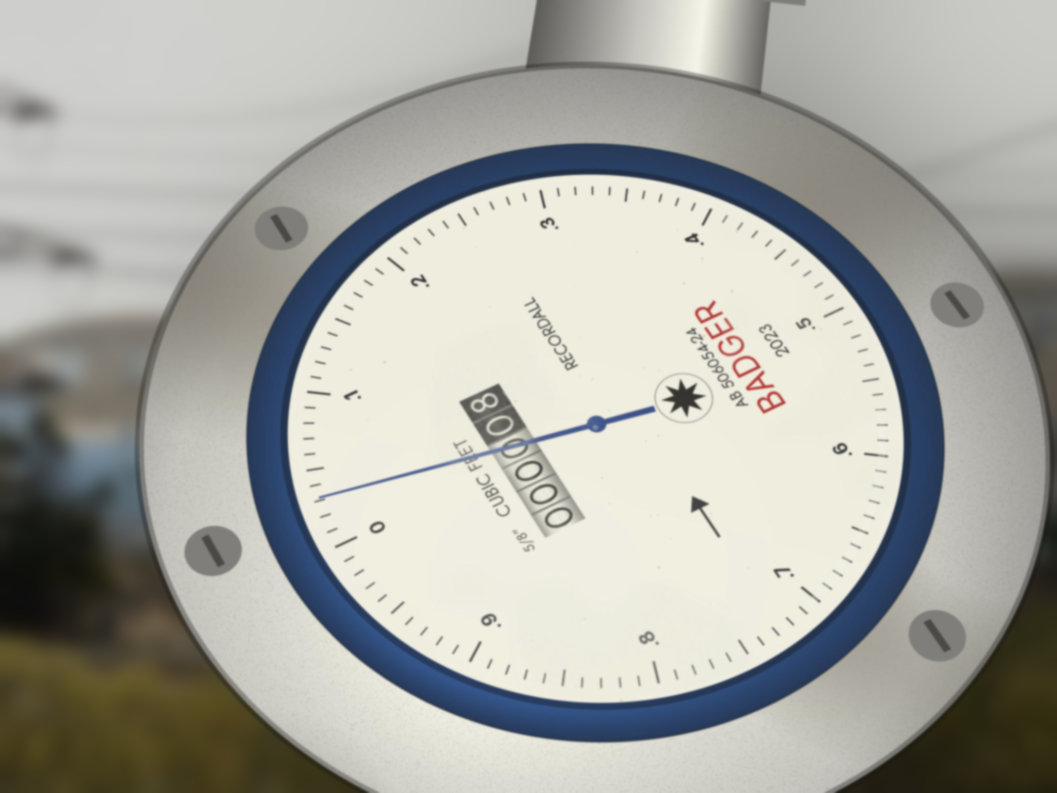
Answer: 8.03 ft³
